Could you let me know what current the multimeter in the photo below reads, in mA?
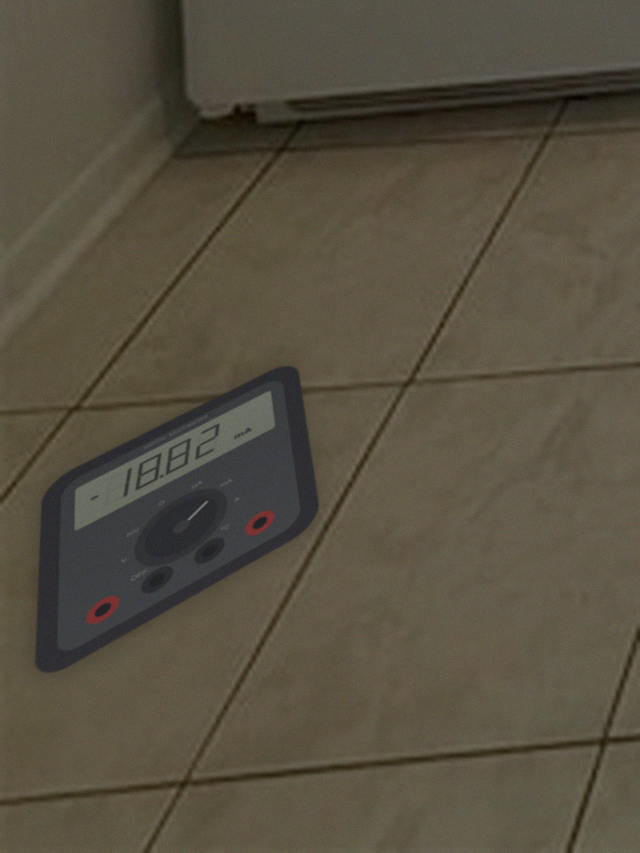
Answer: -18.82 mA
